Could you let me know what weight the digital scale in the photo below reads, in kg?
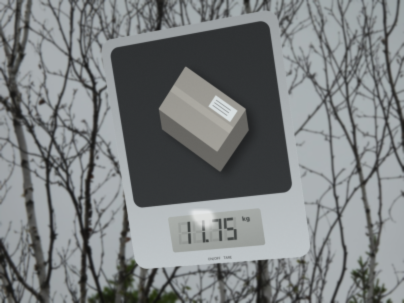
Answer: 11.75 kg
